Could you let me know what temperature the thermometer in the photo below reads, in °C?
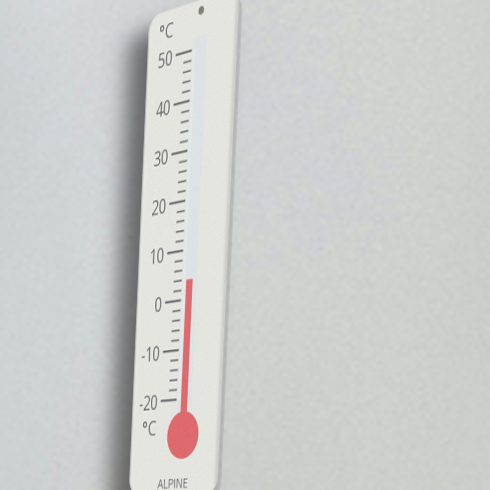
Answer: 4 °C
